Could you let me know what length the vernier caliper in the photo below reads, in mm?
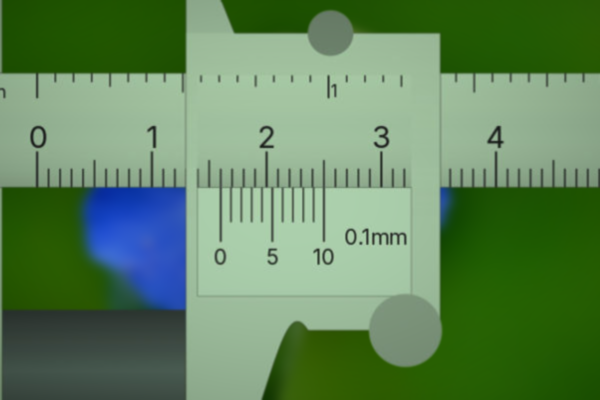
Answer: 16.0 mm
